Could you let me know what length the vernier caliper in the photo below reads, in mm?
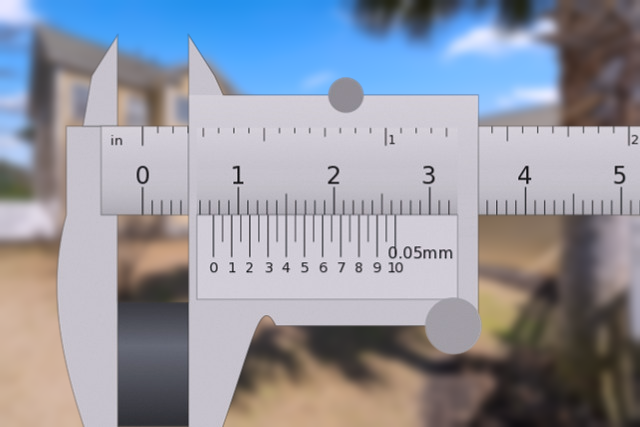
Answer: 7.4 mm
